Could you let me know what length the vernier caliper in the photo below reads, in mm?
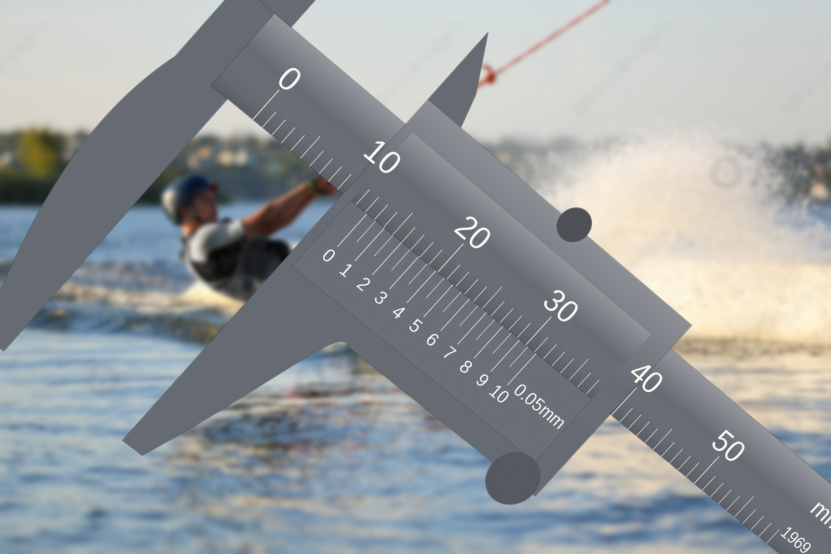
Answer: 12.2 mm
